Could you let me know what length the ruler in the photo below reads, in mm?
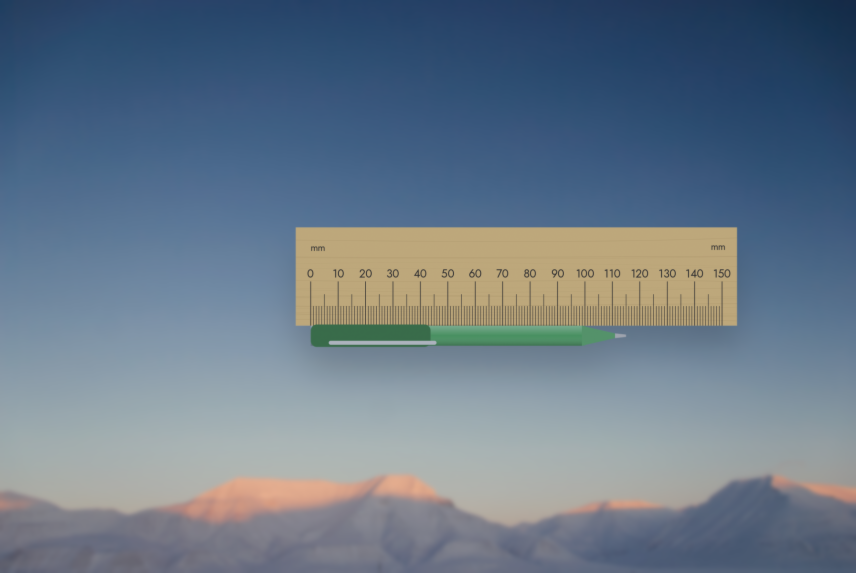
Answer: 115 mm
